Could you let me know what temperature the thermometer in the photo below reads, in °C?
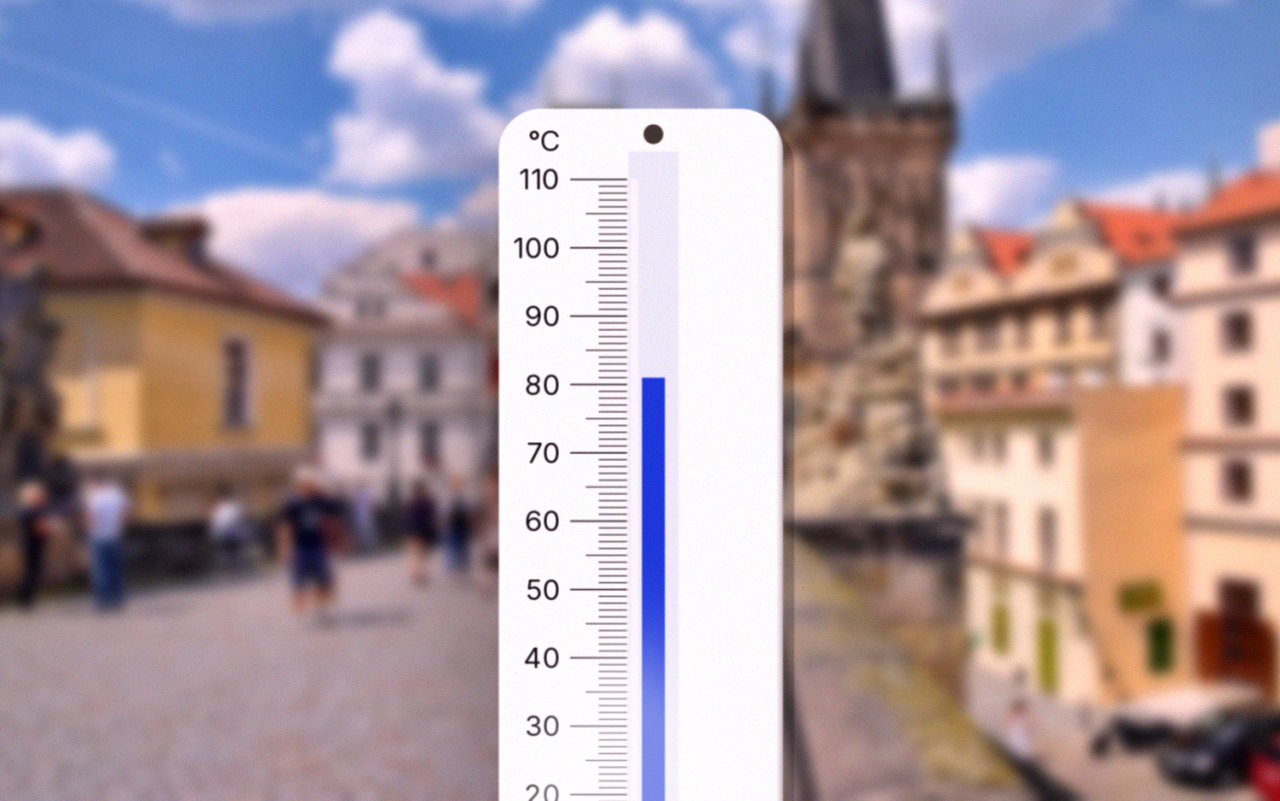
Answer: 81 °C
